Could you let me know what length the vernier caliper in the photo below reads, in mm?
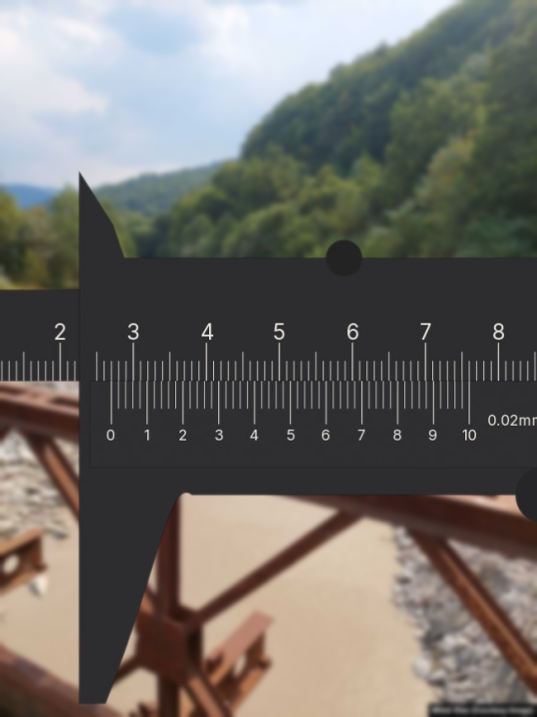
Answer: 27.0 mm
